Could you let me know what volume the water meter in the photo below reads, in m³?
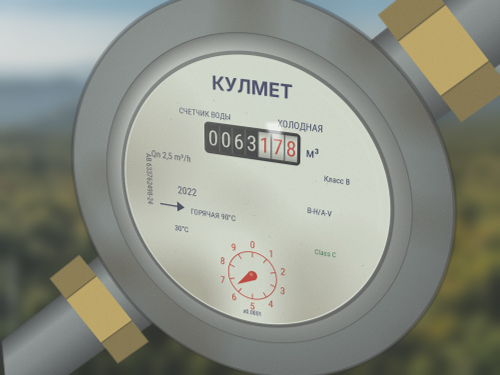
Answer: 63.1786 m³
